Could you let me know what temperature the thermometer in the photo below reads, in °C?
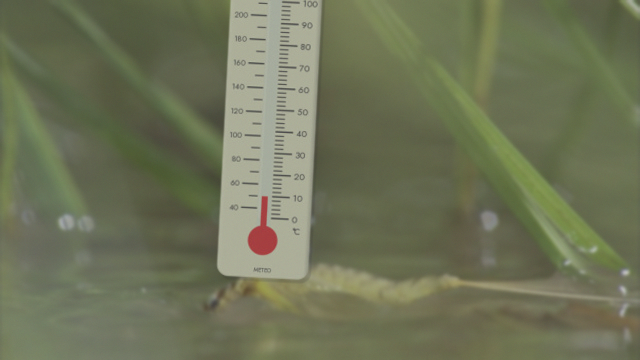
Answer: 10 °C
